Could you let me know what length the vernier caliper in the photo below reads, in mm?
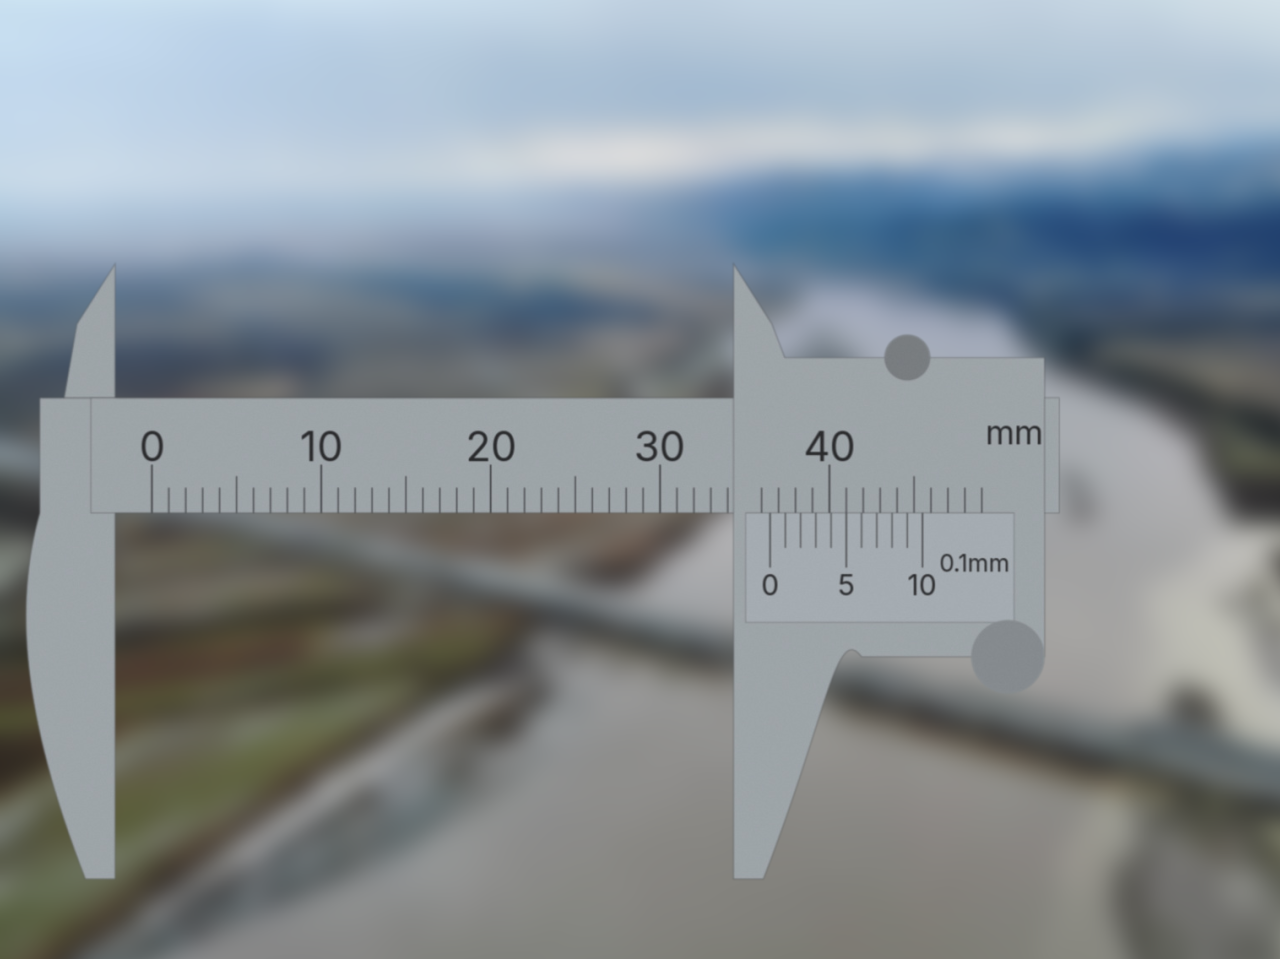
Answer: 36.5 mm
